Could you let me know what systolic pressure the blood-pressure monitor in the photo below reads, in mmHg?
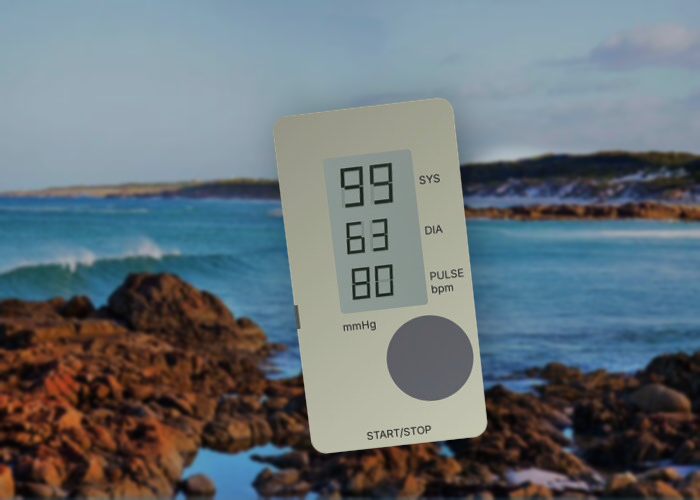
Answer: 99 mmHg
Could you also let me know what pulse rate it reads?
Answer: 80 bpm
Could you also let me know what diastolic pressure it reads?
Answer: 63 mmHg
